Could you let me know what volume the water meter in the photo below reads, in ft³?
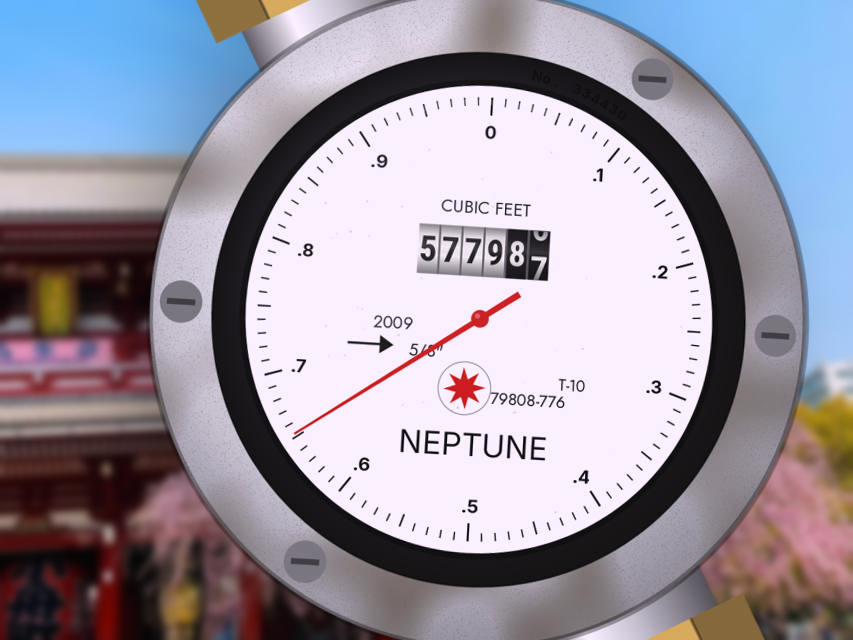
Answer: 577986.65 ft³
